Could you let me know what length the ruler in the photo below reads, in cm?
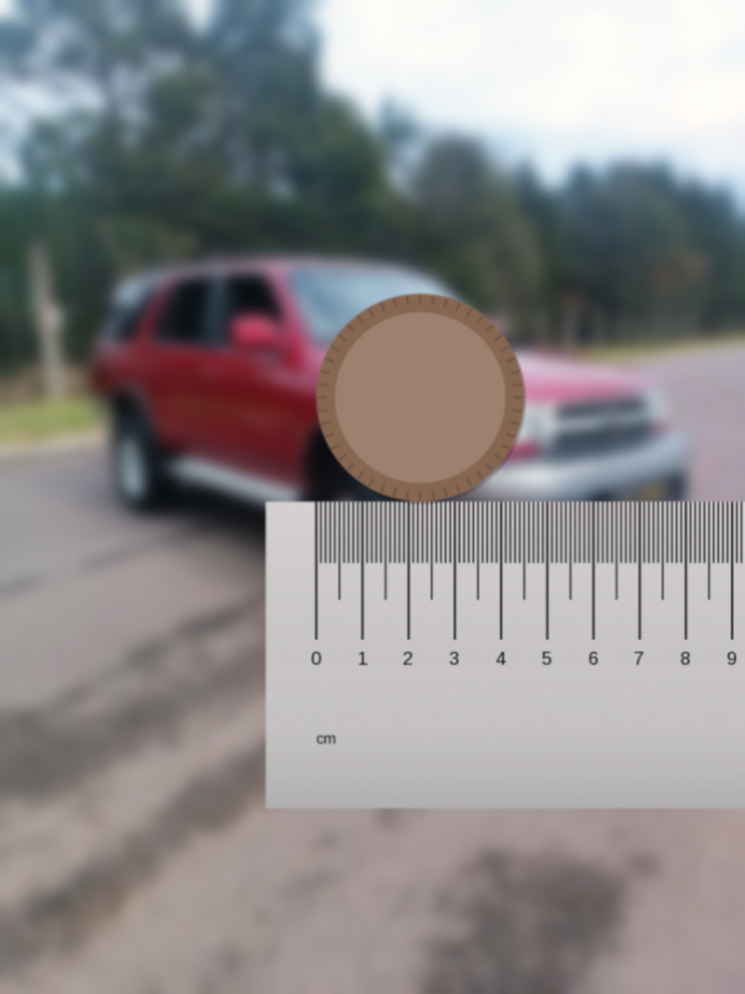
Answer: 4.5 cm
